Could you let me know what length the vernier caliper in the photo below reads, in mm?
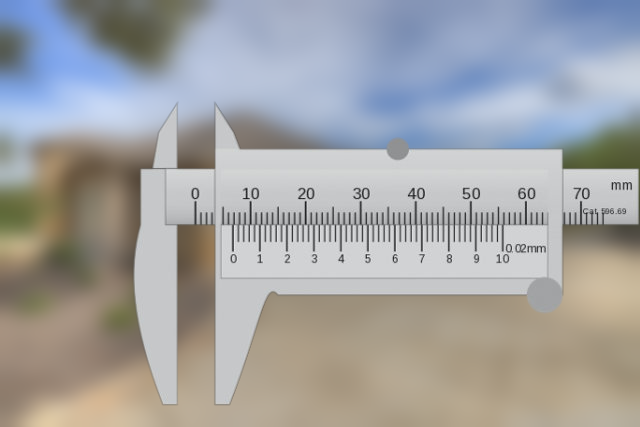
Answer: 6.8 mm
